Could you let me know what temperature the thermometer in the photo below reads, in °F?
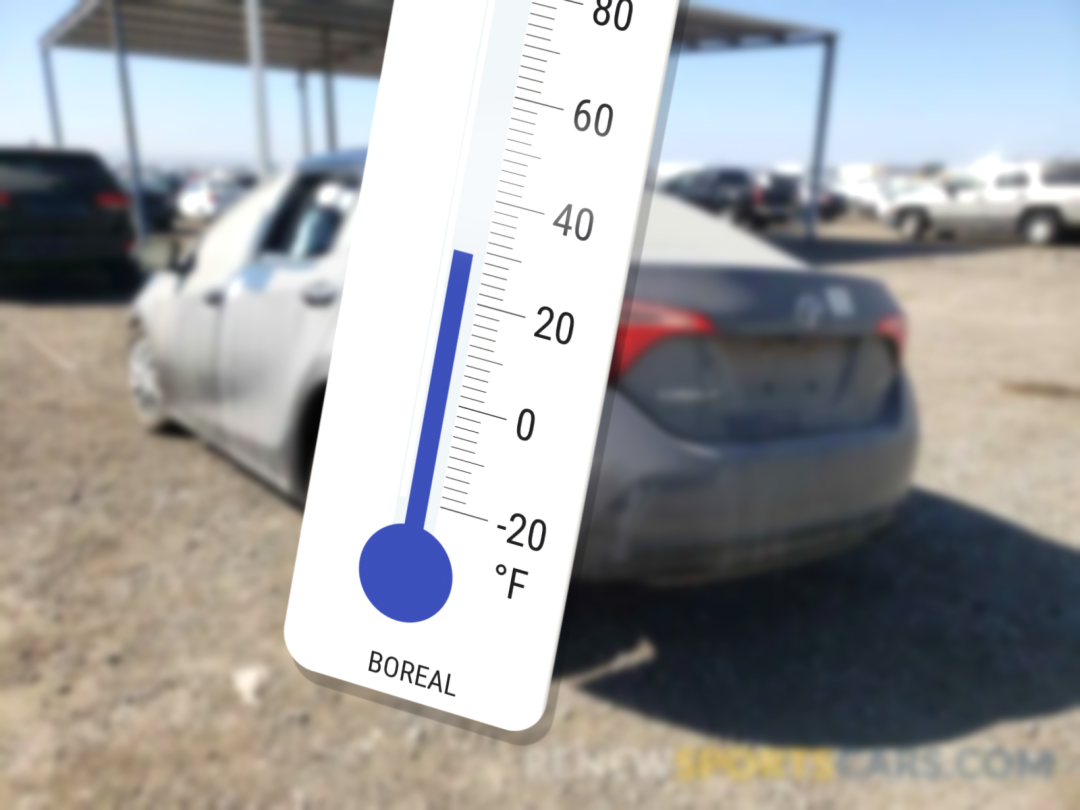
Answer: 29 °F
